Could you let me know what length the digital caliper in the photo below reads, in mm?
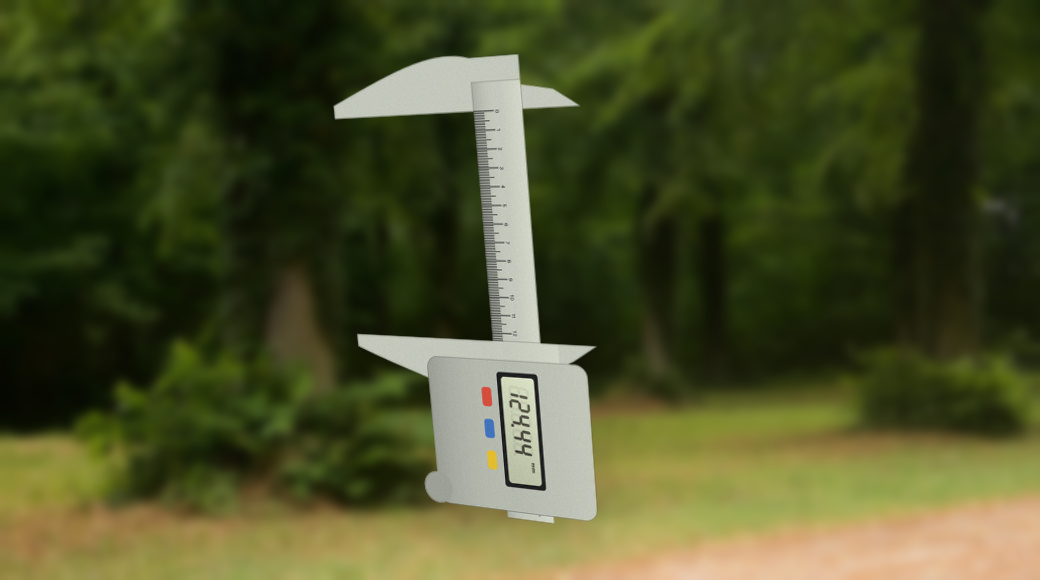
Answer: 124.44 mm
